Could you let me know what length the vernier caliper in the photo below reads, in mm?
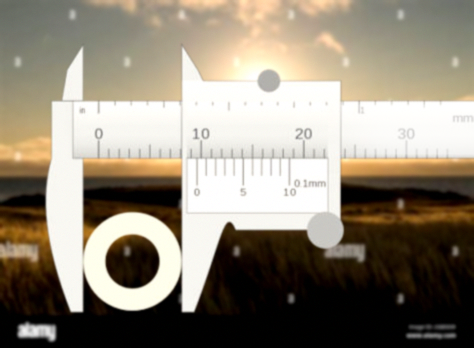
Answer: 9.6 mm
